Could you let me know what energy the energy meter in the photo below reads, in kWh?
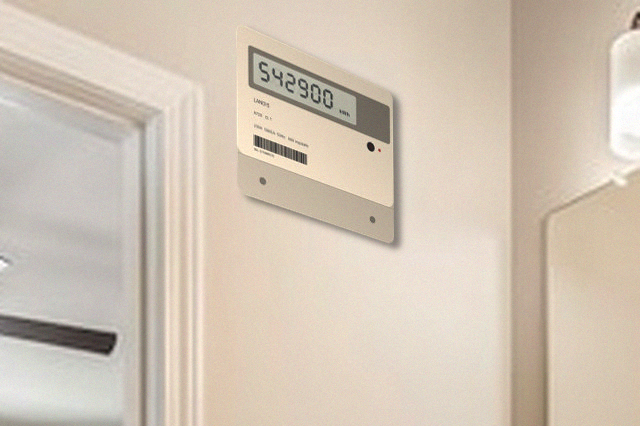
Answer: 542900 kWh
